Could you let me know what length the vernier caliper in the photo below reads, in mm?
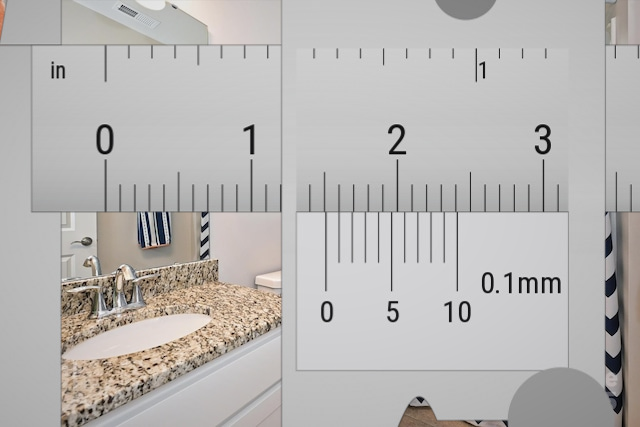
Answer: 15.1 mm
